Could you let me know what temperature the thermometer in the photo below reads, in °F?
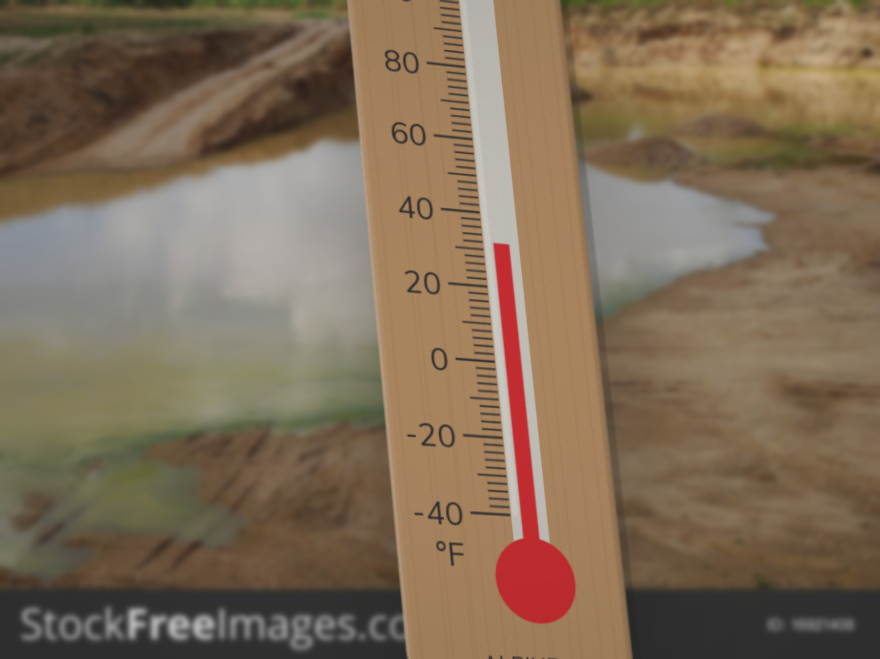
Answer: 32 °F
